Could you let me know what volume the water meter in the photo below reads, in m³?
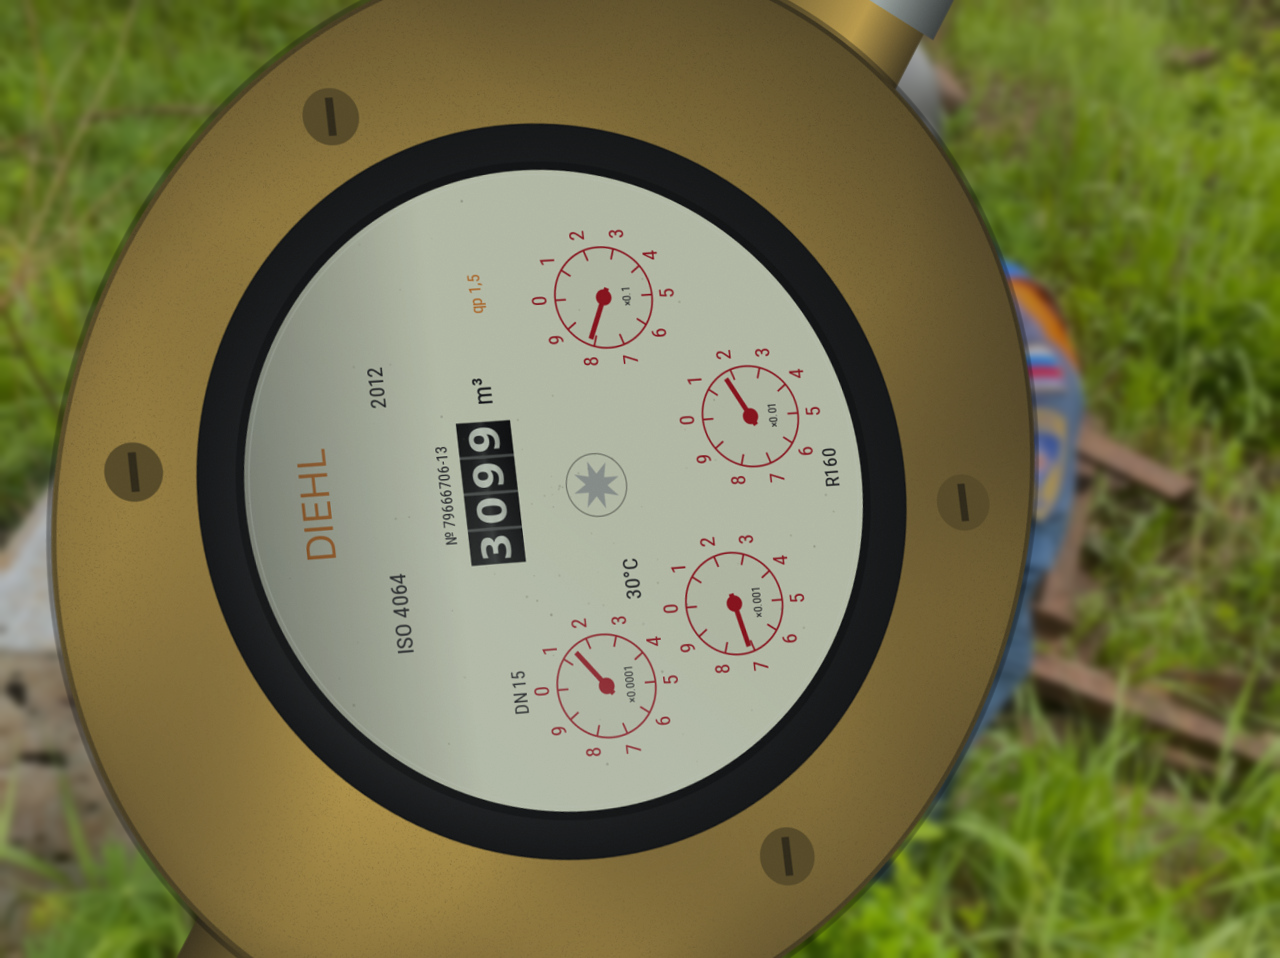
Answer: 3099.8171 m³
